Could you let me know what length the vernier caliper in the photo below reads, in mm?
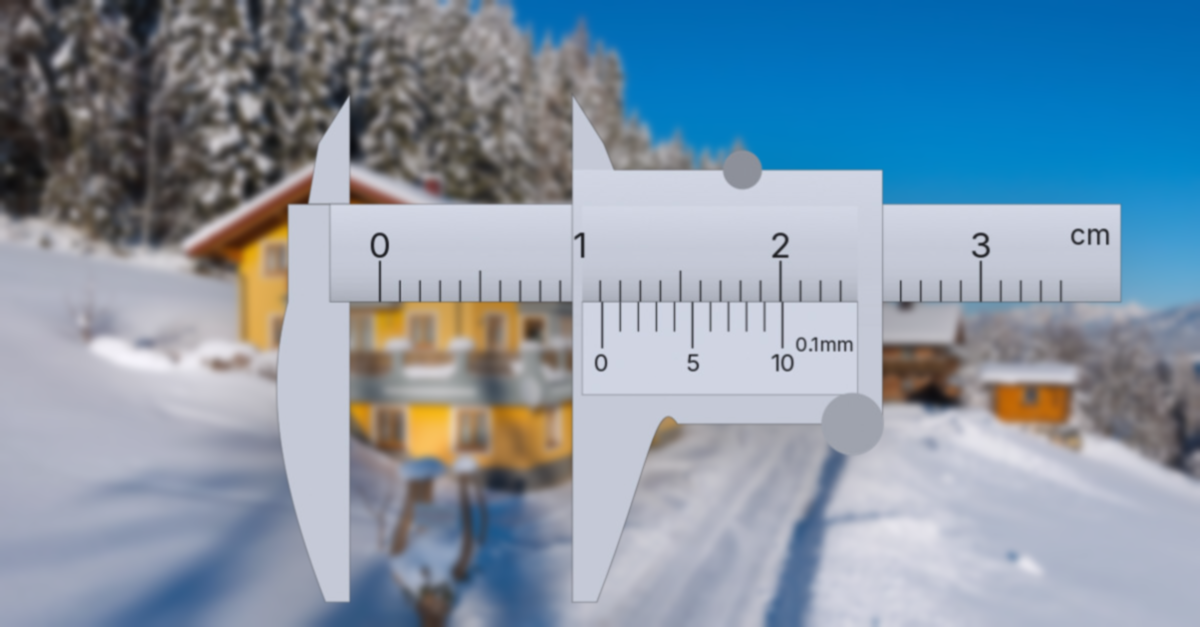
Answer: 11.1 mm
